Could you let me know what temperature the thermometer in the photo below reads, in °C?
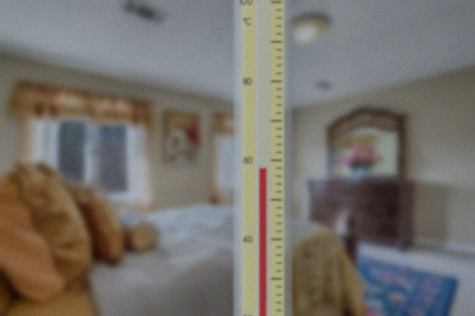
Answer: 58 °C
